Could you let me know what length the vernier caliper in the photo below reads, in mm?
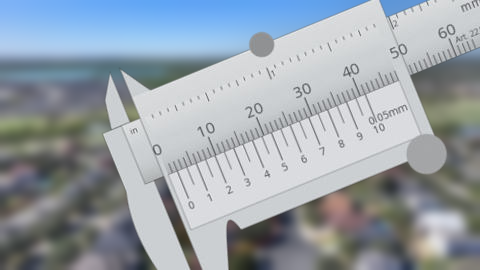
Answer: 2.0 mm
